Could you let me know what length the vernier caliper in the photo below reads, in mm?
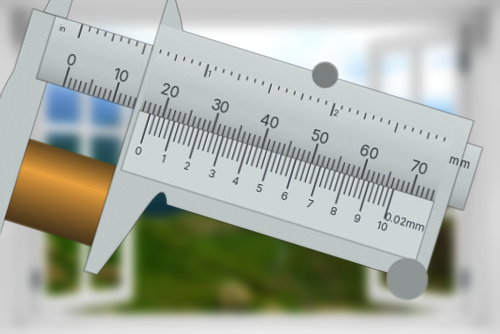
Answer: 17.5 mm
